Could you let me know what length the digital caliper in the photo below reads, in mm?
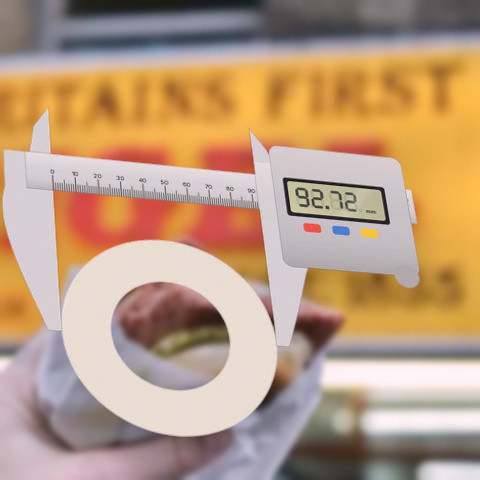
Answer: 92.72 mm
